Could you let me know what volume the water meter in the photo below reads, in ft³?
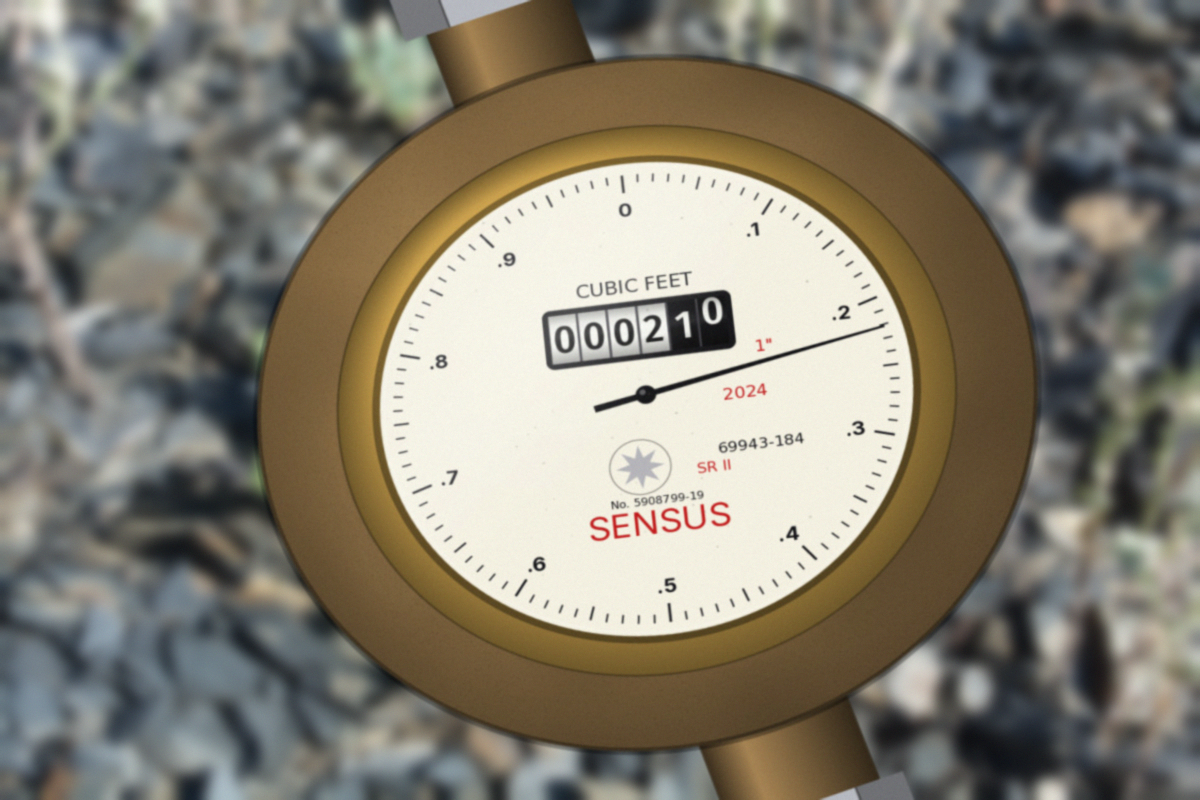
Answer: 210.22 ft³
